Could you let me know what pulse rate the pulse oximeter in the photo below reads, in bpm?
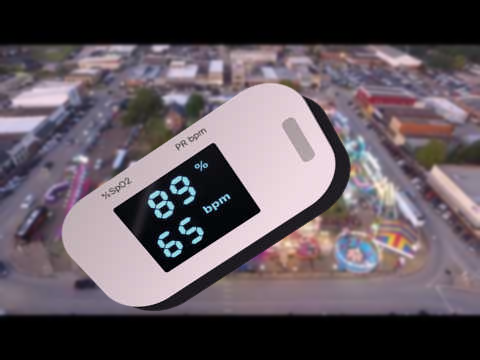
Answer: 65 bpm
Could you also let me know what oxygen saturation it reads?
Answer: 89 %
